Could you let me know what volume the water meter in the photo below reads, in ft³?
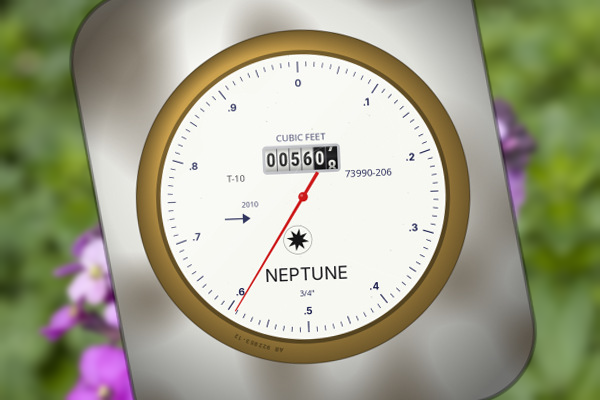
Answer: 5607.59 ft³
